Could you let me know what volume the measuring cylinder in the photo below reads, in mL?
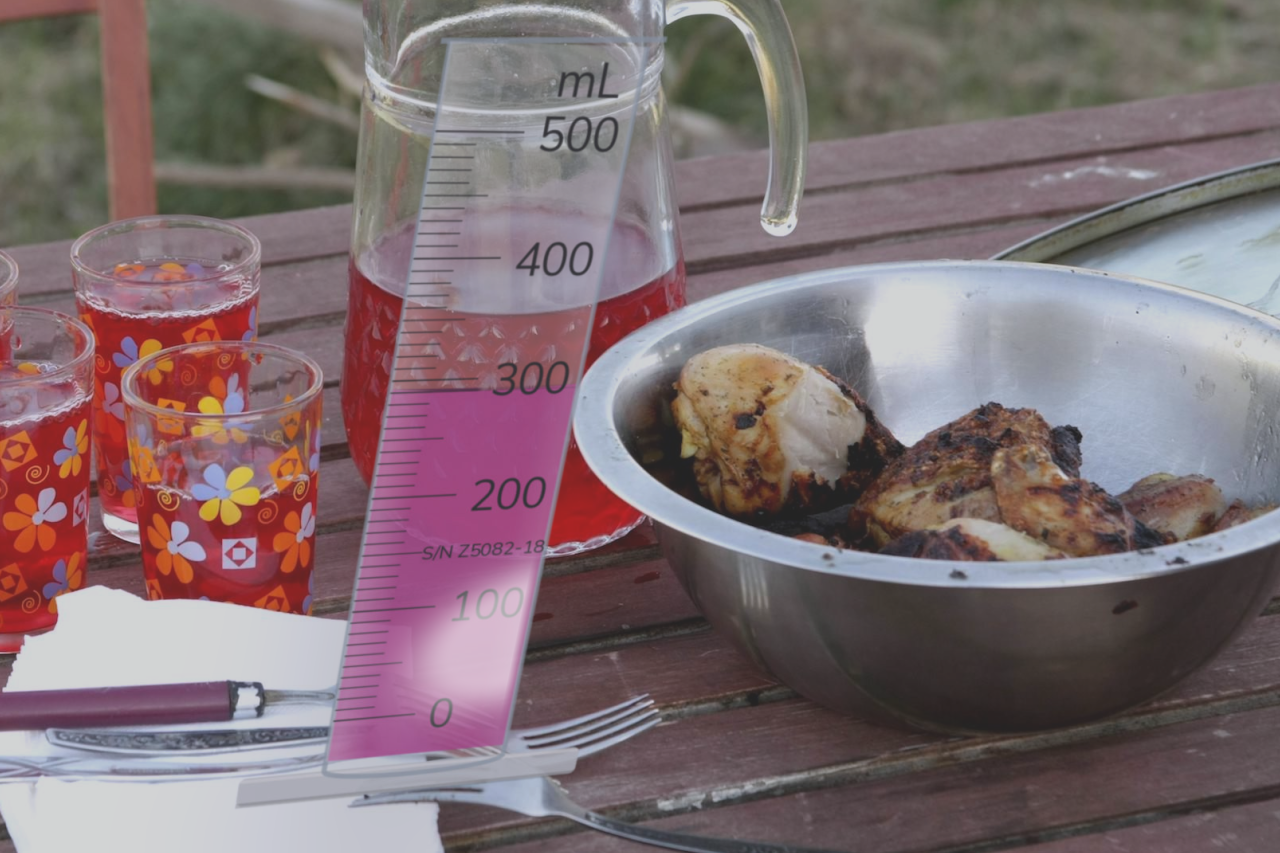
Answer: 290 mL
